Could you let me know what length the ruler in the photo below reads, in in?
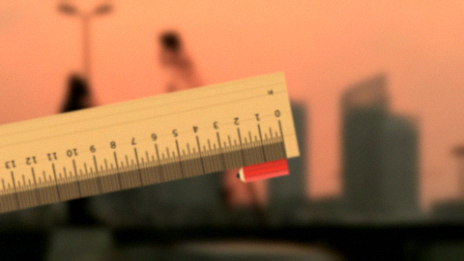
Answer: 2.5 in
